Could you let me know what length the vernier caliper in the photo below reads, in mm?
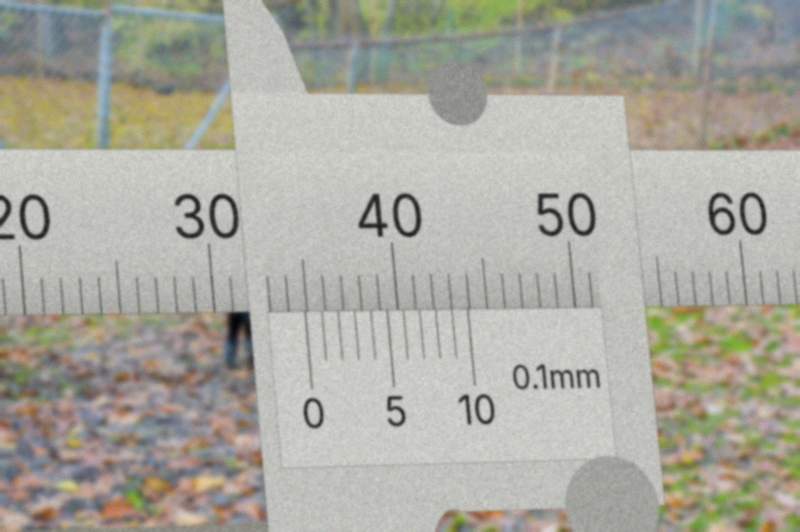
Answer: 34.9 mm
